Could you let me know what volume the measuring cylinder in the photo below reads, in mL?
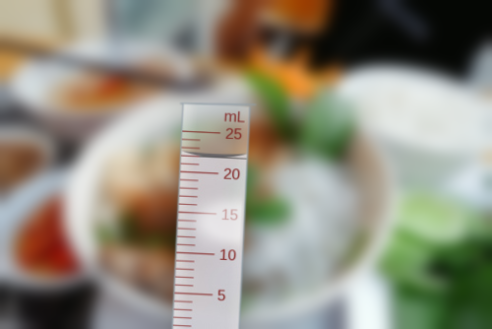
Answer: 22 mL
